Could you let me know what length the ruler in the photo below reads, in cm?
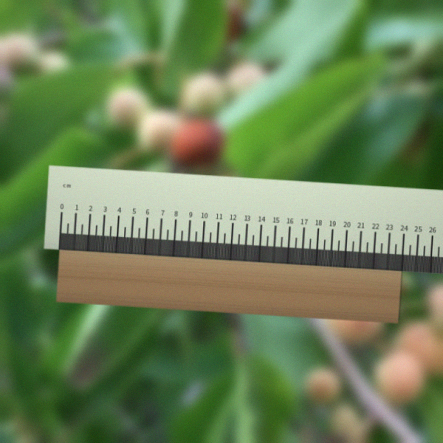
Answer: 24 cm
